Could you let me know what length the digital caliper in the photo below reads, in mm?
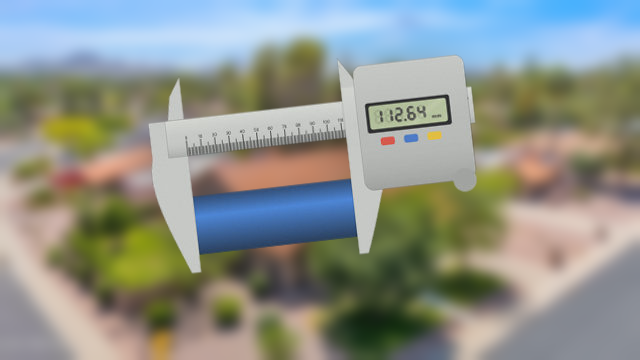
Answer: 112.64 mm
